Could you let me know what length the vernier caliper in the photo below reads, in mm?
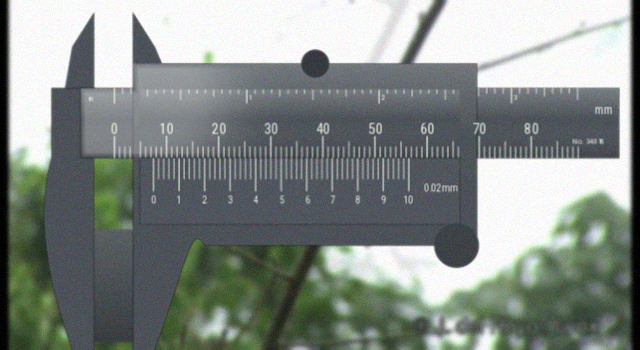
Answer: 7.5 mm
